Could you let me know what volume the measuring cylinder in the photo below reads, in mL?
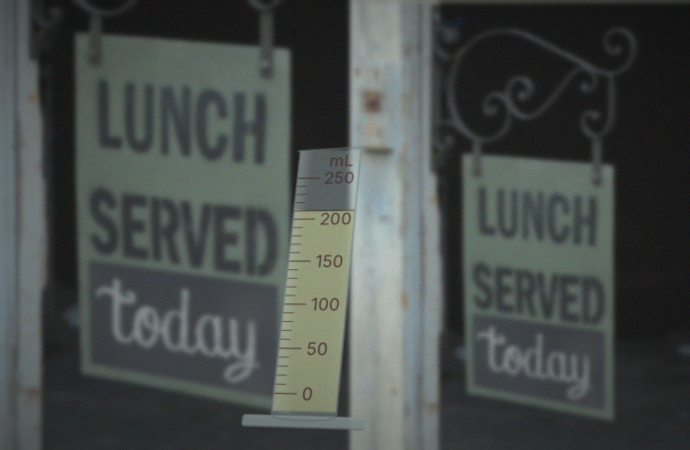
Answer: 210 mL
